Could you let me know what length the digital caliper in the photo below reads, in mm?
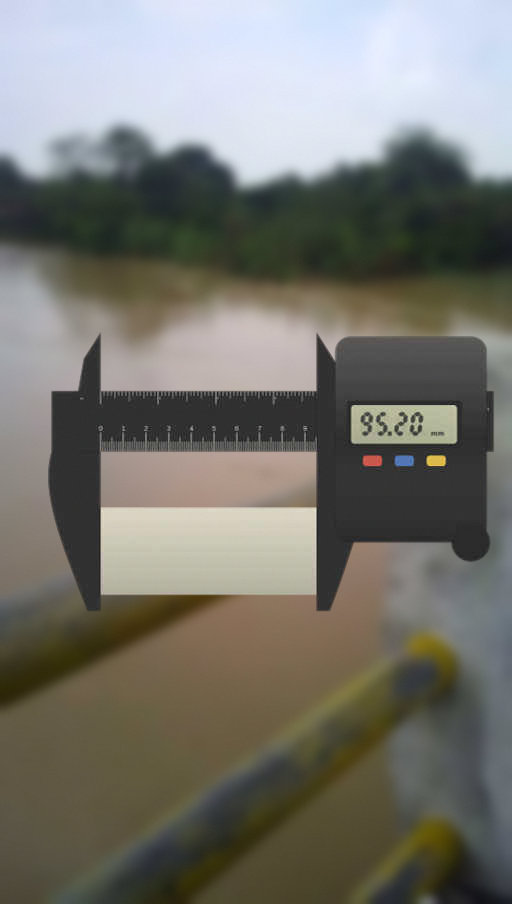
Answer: 95.20 mm
